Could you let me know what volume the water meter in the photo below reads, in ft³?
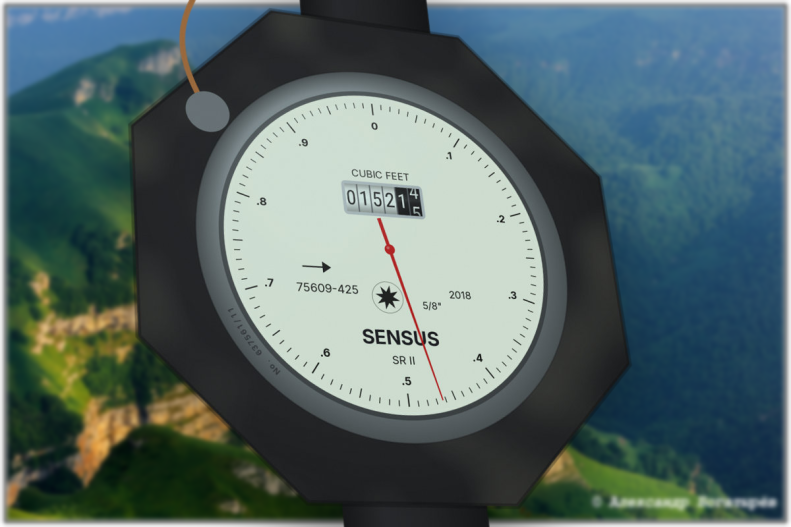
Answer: 15214.46 ft³
